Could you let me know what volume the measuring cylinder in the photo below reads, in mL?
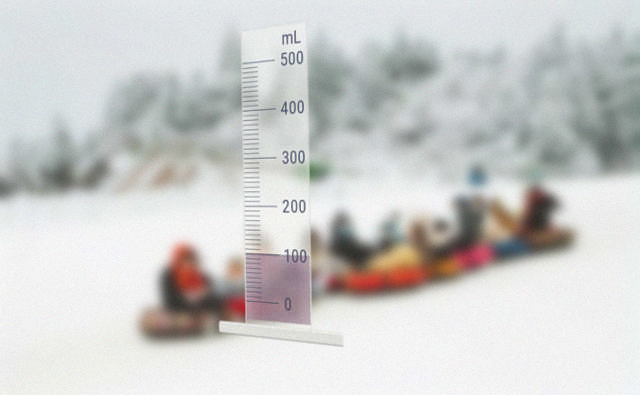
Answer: 100 mL
